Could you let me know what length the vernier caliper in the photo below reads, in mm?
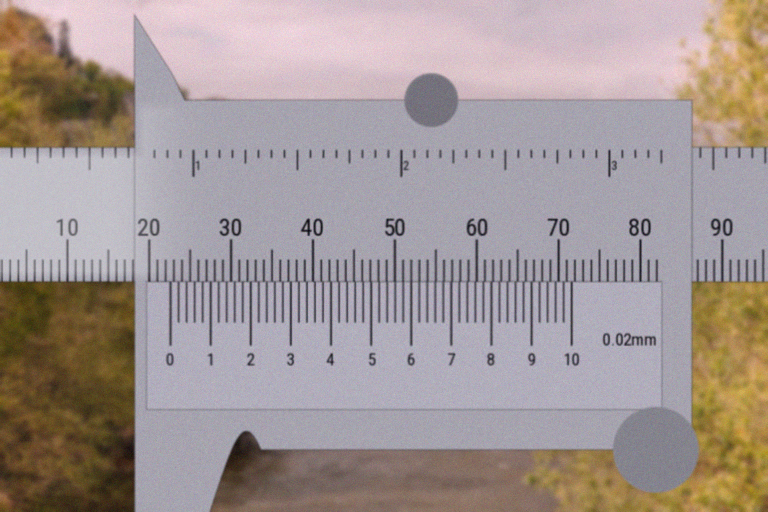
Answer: 22.6 mm
